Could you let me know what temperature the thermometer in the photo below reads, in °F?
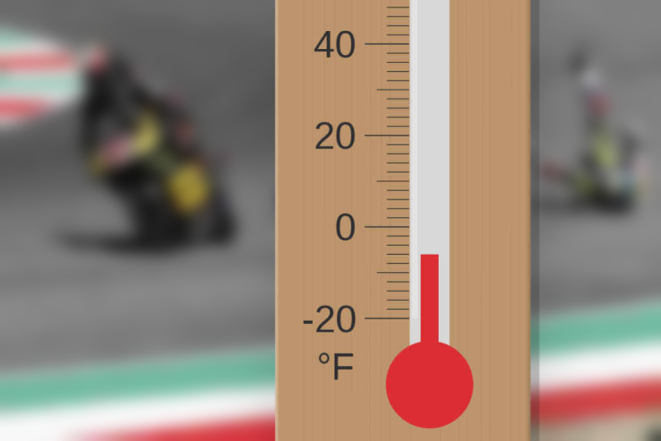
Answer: -6 °F
